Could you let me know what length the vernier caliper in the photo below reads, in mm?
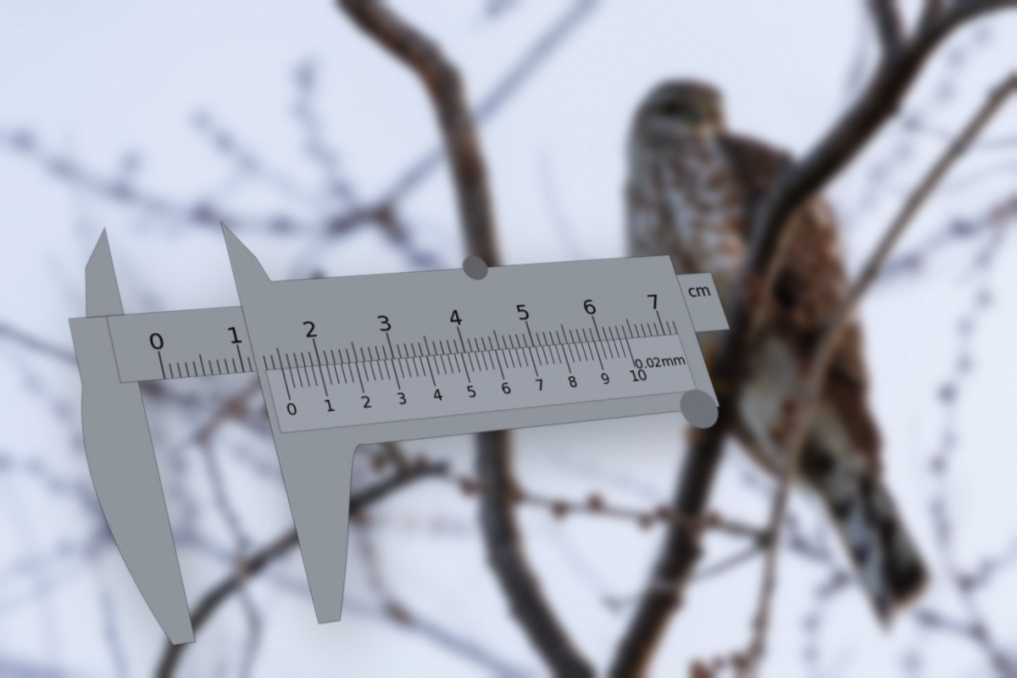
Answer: 15.0 mm
